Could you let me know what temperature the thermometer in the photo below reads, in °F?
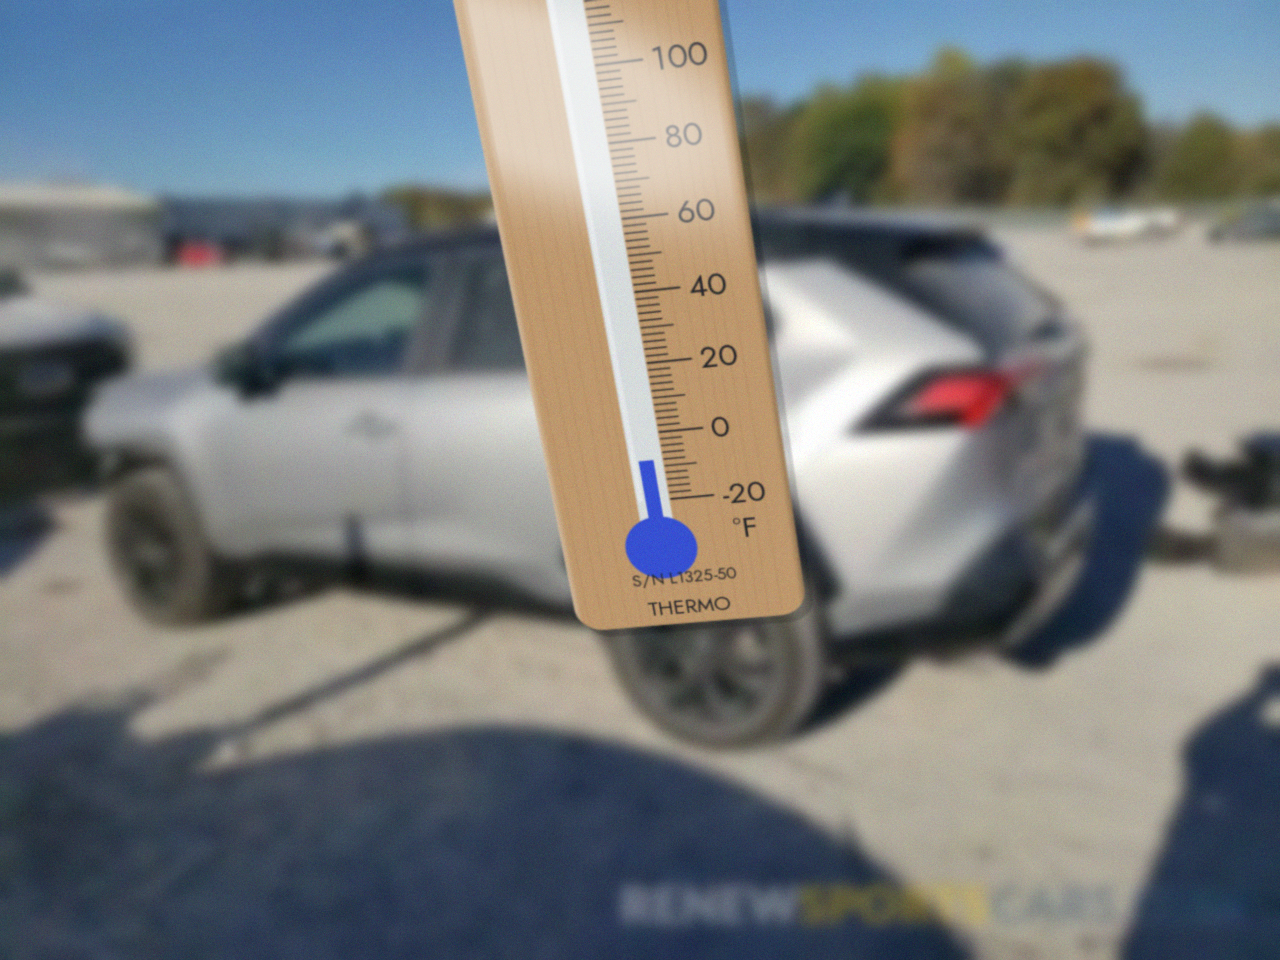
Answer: -8 °F
